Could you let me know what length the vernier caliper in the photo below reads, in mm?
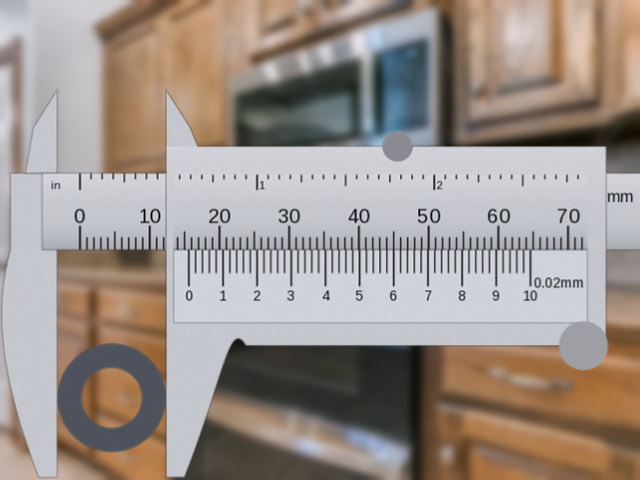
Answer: 15.6 mm
